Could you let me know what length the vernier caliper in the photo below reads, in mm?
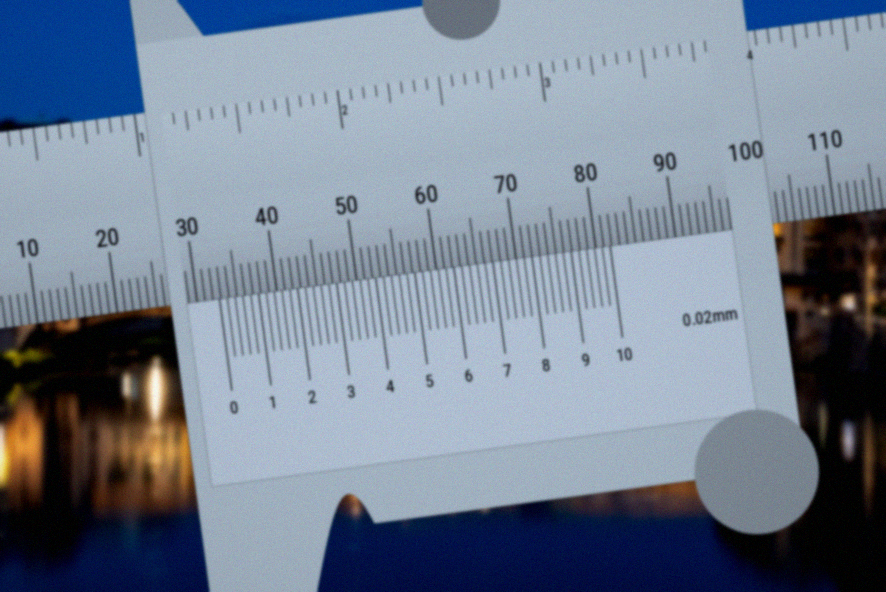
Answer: 32.8 mm
